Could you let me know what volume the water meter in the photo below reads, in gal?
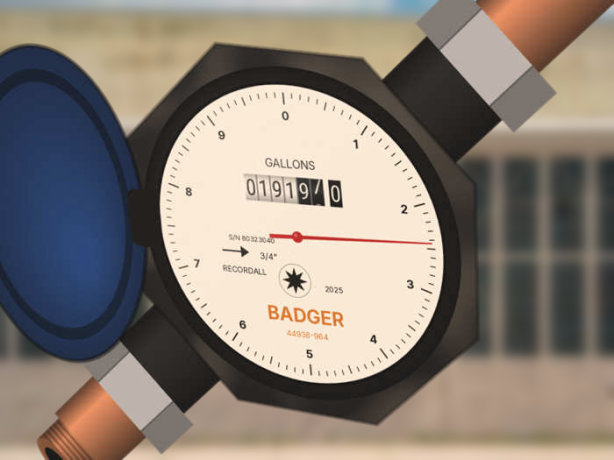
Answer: 191972.4 gal
